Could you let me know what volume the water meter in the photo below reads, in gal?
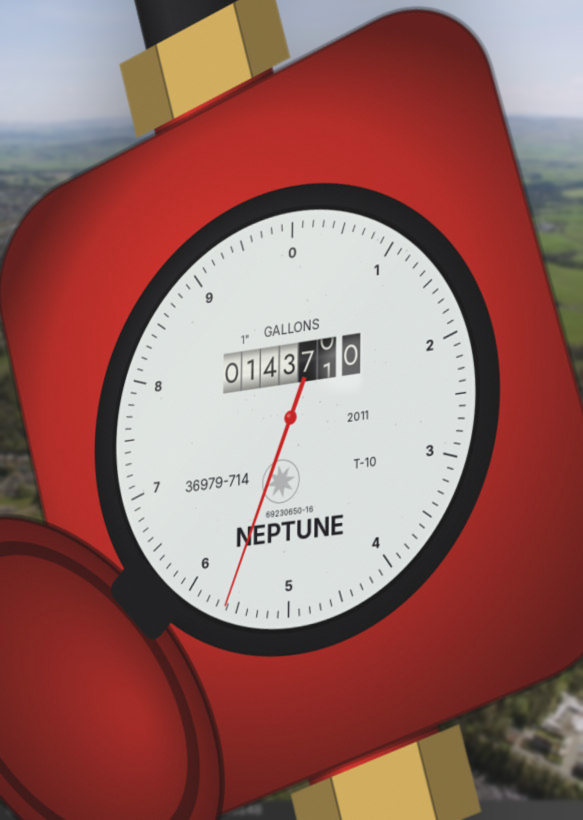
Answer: 143705.6 gal
